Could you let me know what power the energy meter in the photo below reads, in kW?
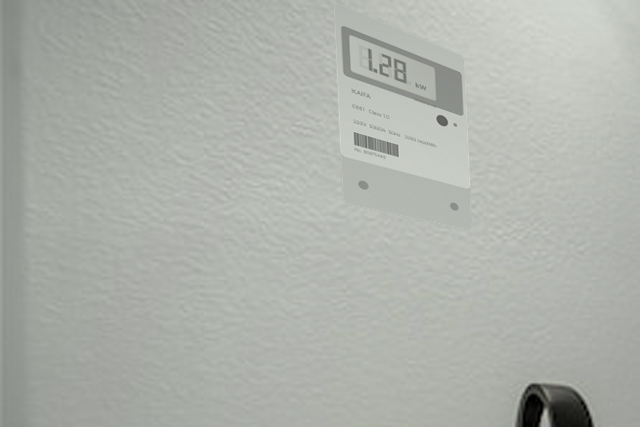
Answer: 1.28 kW
